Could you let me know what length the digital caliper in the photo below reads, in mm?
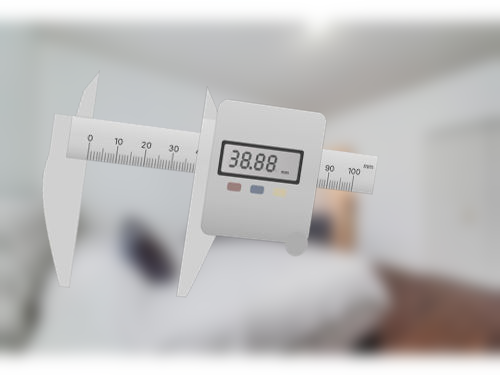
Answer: 38.88 mm
